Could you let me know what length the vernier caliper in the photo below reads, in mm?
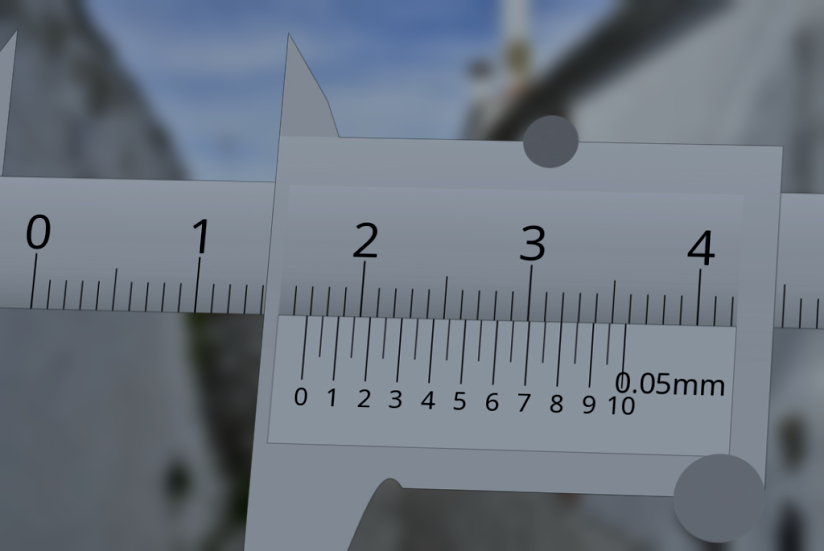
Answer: 16.8 mm
